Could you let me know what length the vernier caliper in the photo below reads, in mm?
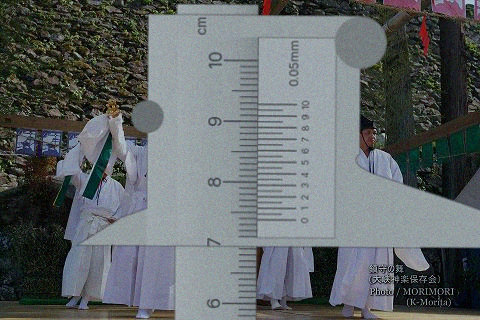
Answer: 73.8 mm
